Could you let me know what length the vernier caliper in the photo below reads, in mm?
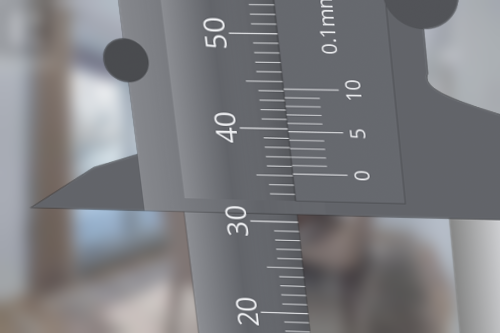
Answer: 35.2 mm
